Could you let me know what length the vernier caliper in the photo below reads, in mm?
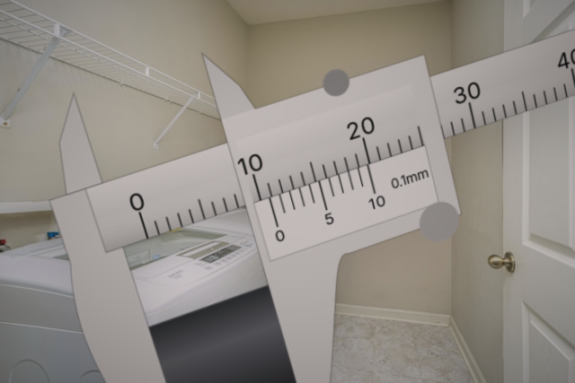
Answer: 10.8 mm
